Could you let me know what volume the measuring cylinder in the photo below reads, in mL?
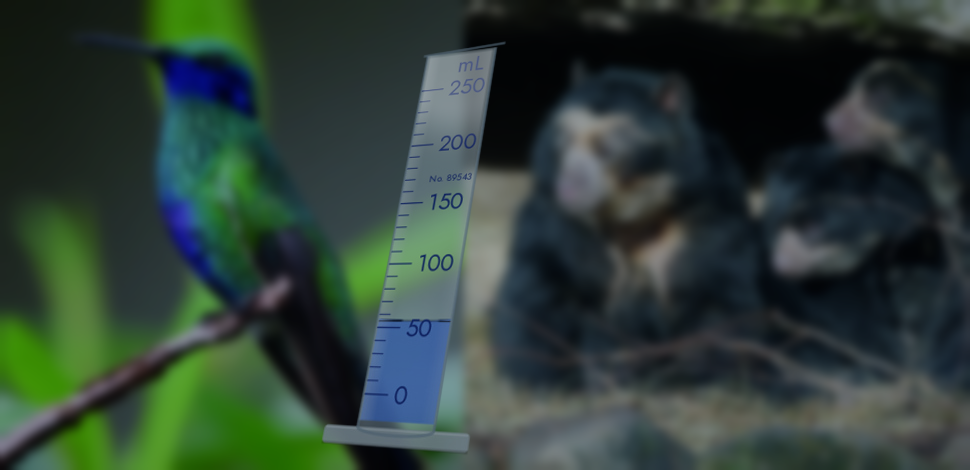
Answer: 55 mL
